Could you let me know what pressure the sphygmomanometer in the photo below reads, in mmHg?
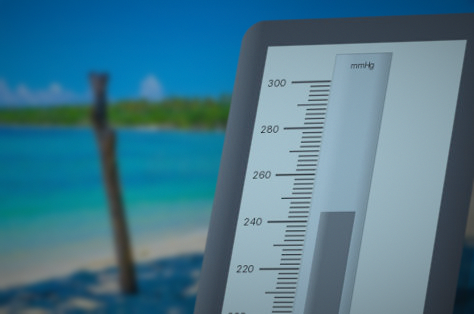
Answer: 244 mmHg
